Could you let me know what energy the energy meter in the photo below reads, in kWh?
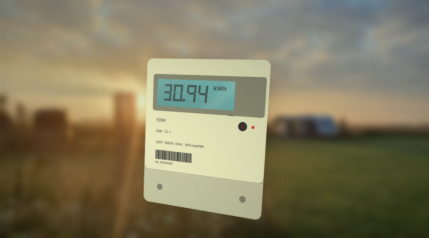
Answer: 30.94 kWh
